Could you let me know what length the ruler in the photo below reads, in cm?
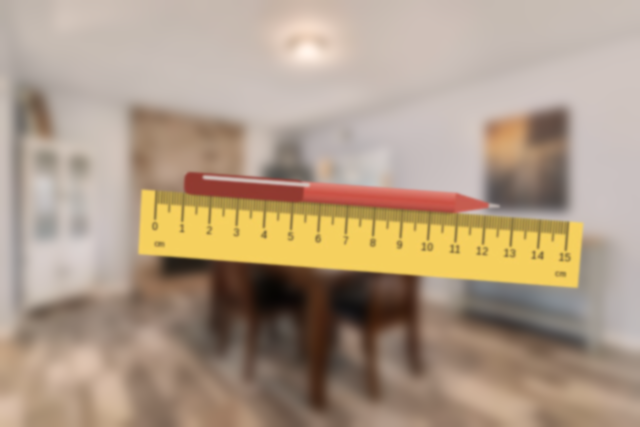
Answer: 11.5 cm
